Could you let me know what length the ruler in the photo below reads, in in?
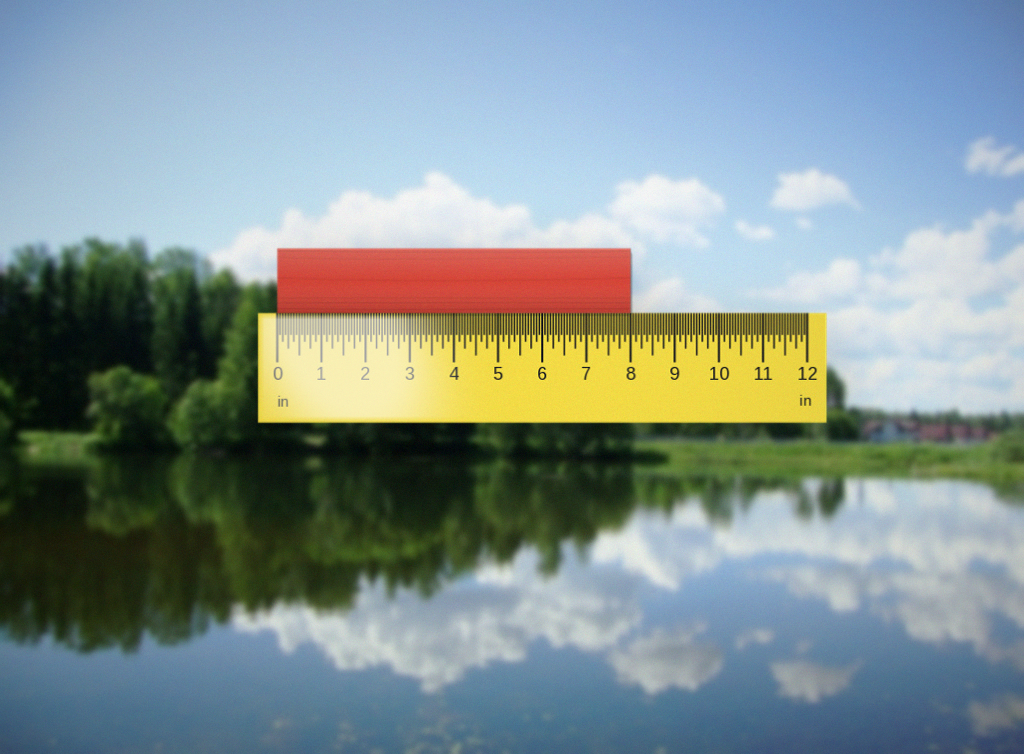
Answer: 8 in
